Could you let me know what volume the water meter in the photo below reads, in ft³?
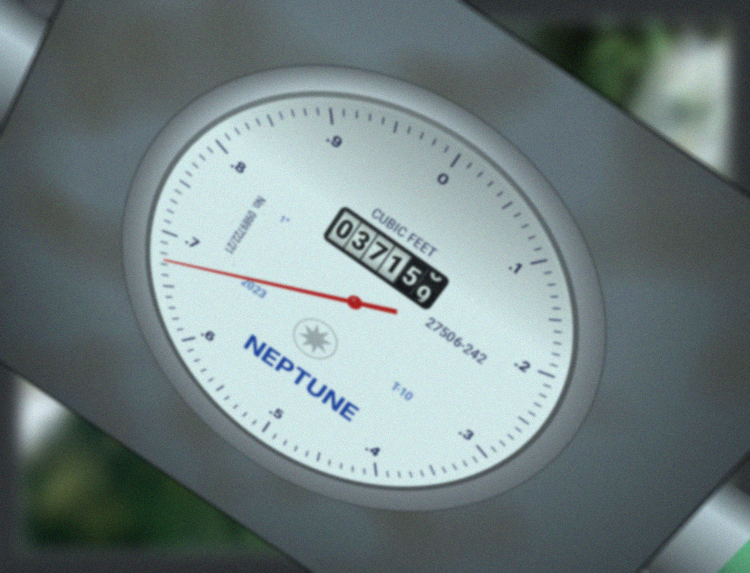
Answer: 37158.67 ft³
